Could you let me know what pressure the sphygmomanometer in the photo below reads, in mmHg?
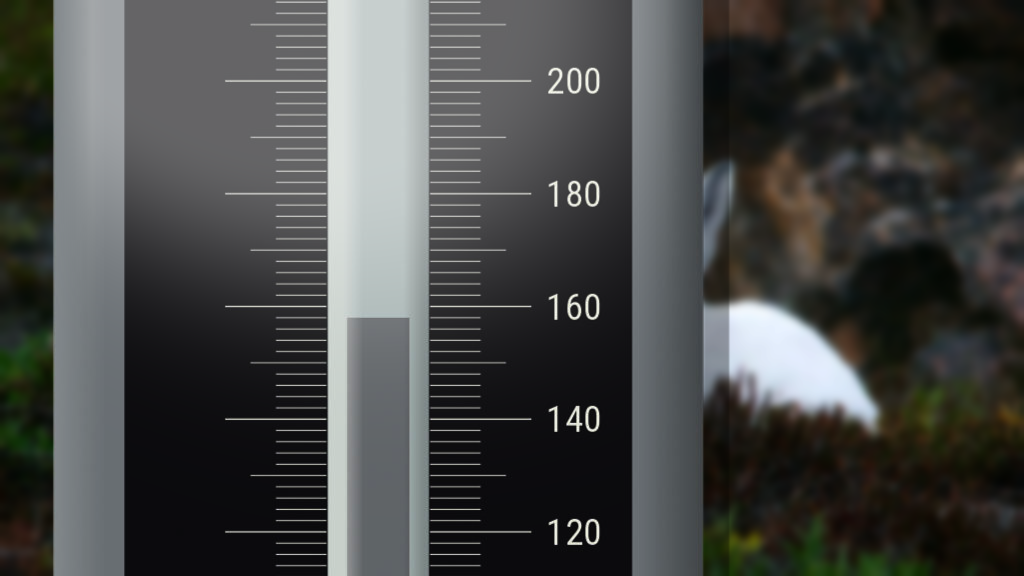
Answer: 158 mmHg
